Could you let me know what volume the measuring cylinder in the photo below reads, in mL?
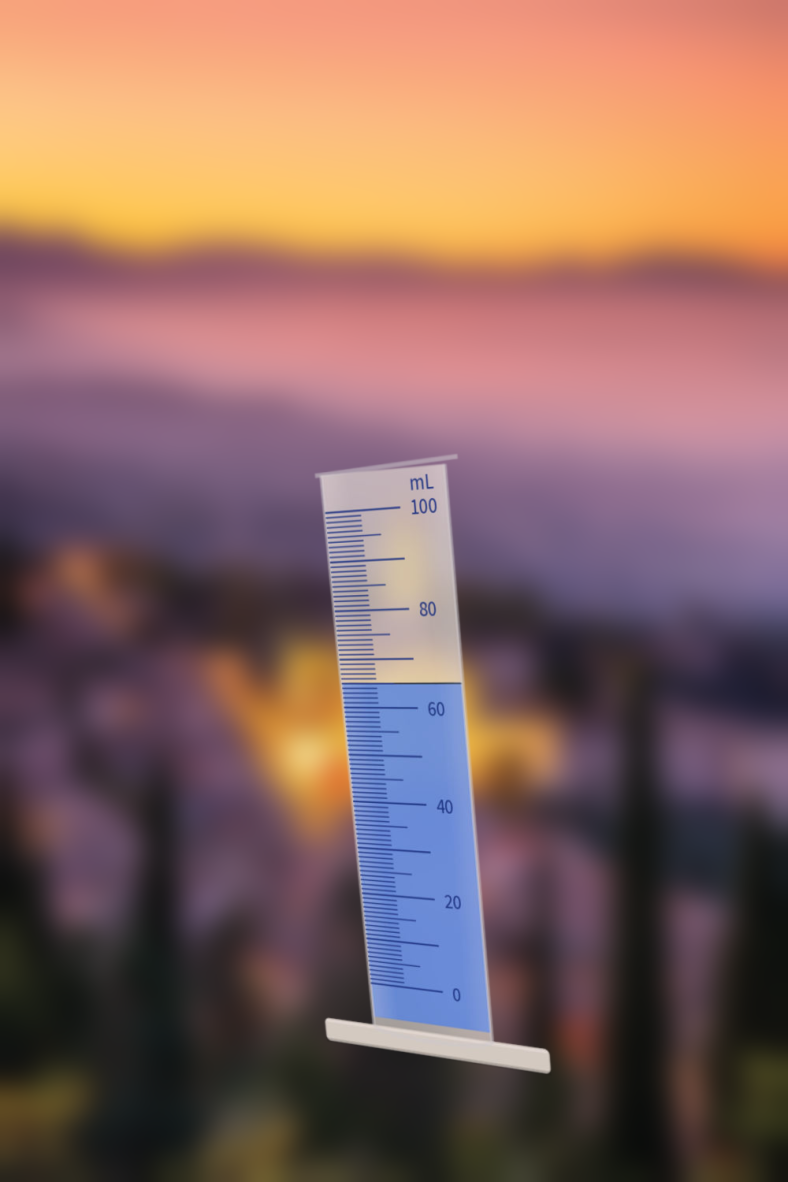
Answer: 65 mL
